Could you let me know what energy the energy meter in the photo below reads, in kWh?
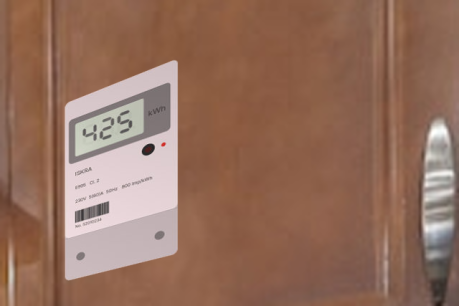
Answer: 425 kWh
